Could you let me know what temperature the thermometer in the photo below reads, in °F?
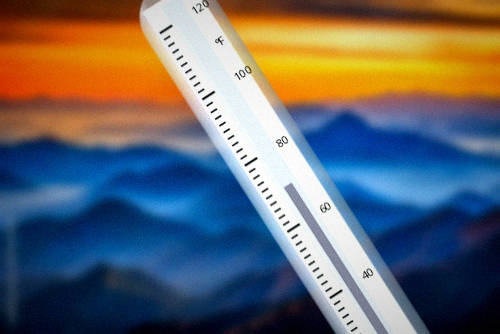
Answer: 70 °F
